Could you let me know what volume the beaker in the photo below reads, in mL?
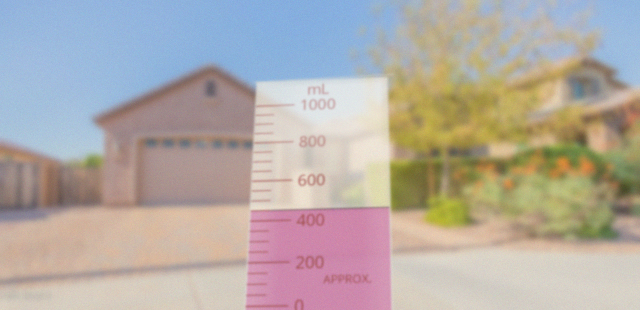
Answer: 450 mL
